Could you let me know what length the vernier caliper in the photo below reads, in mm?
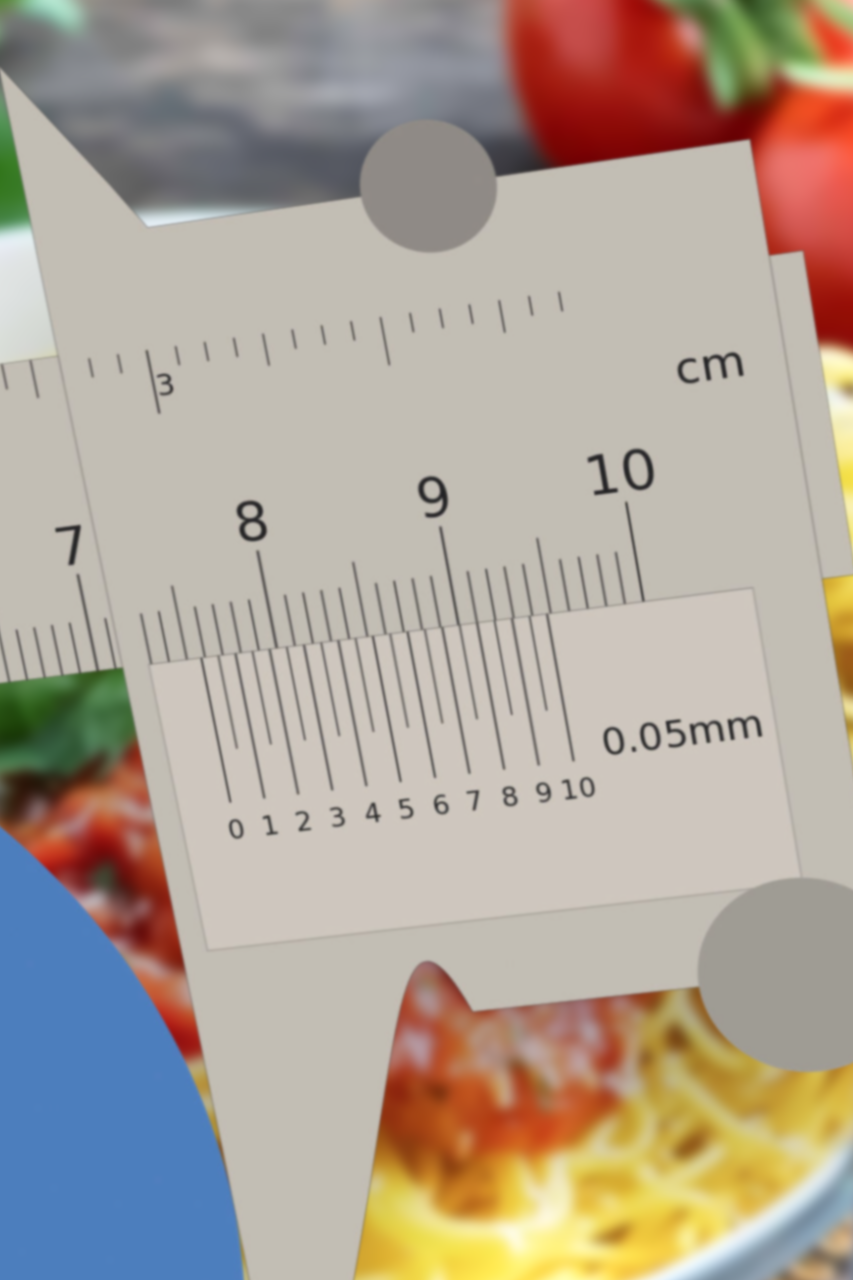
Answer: 75.8 mm
